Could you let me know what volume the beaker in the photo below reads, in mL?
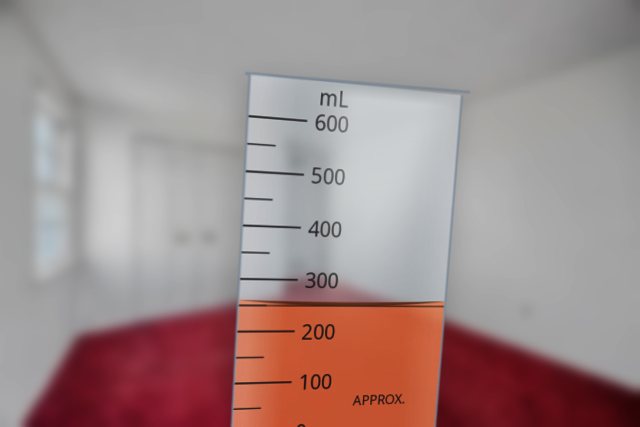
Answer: 250 mL
